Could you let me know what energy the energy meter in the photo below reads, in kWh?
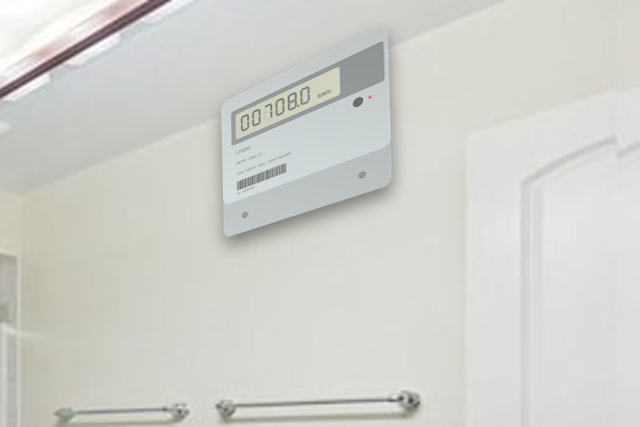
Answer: 708.0 kWh
